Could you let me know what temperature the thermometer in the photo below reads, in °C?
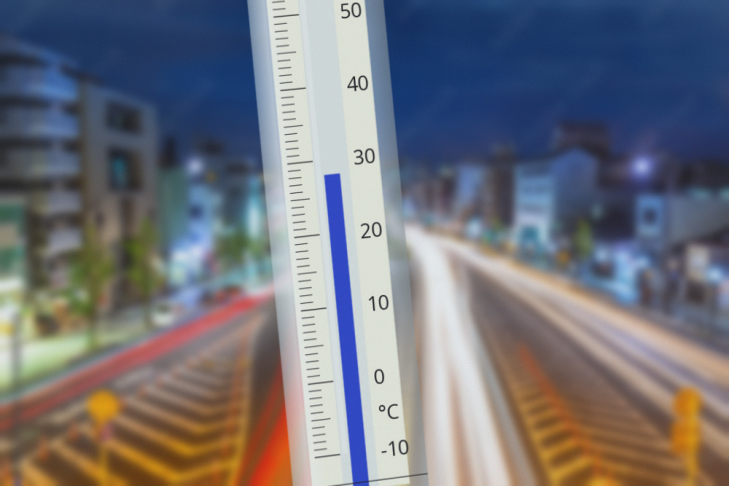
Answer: 28 °C
